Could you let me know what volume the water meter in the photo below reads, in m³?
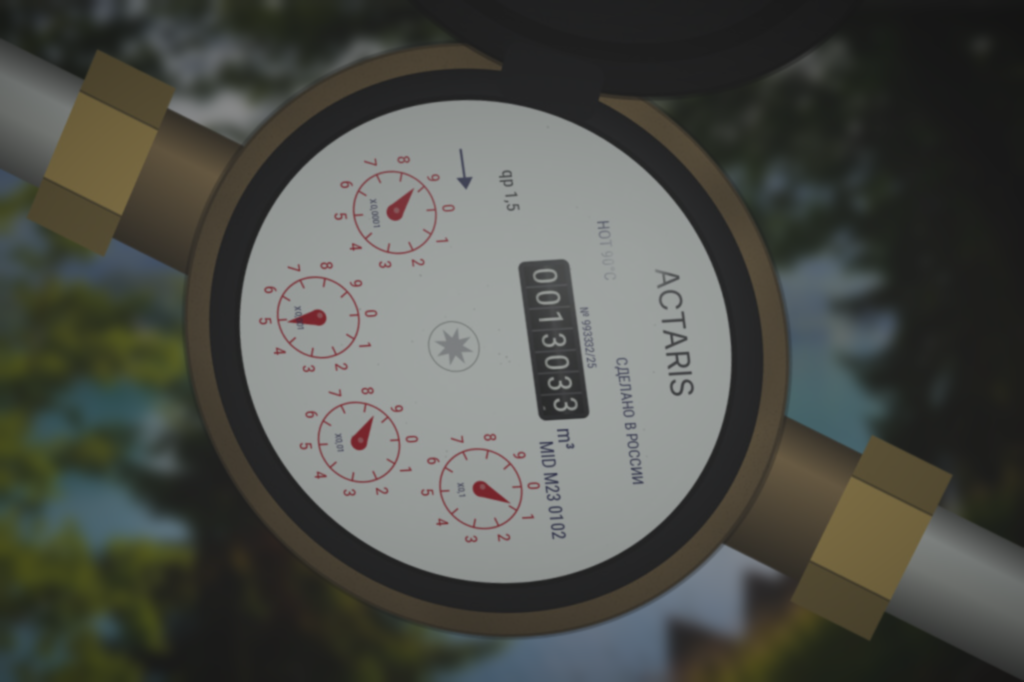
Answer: 13033.0848 m³
